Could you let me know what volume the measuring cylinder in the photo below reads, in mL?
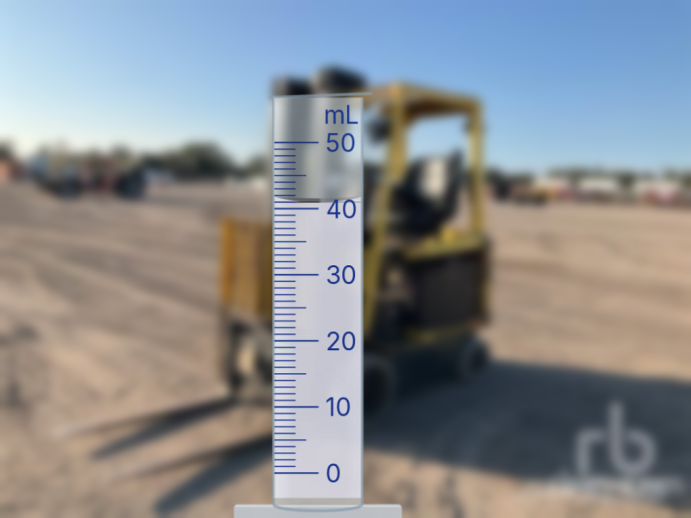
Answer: 41 mL
